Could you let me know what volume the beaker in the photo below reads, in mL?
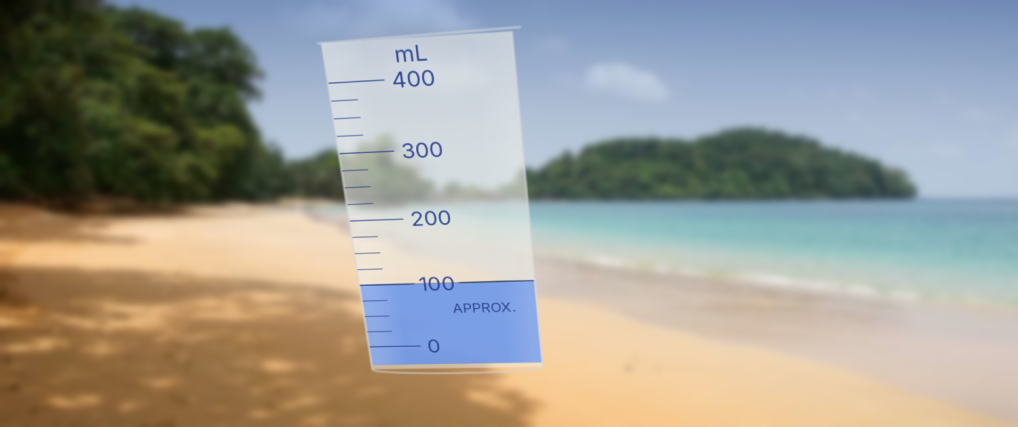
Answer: 100 mL
